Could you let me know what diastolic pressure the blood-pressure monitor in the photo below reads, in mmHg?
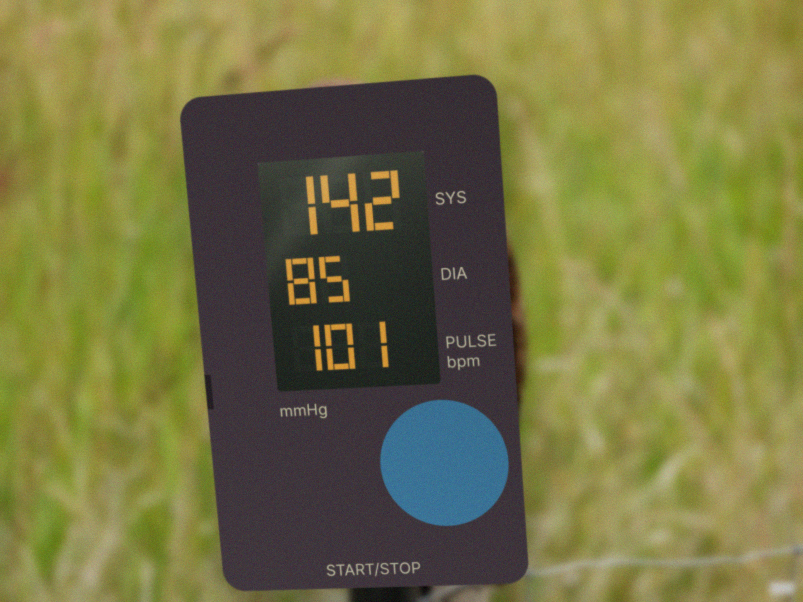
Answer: 85 mmHg
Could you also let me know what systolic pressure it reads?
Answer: 142 mmHg
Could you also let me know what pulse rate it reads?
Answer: 101 bpm
